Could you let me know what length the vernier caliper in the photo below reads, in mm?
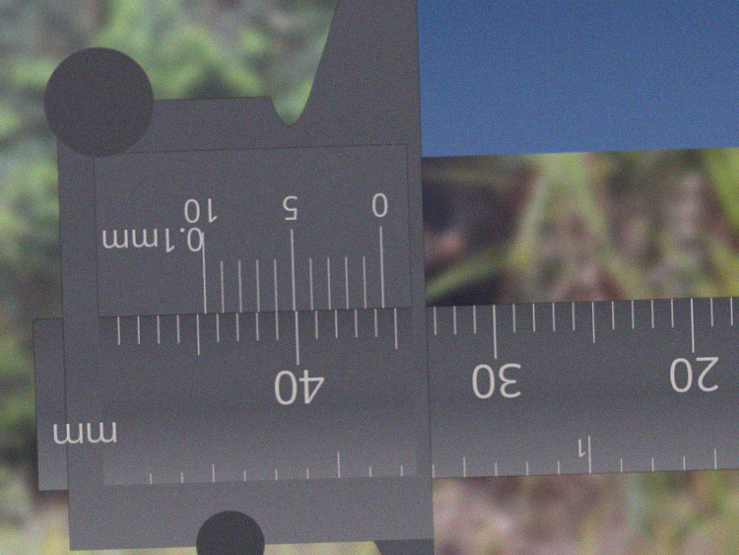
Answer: 35.6 mm
